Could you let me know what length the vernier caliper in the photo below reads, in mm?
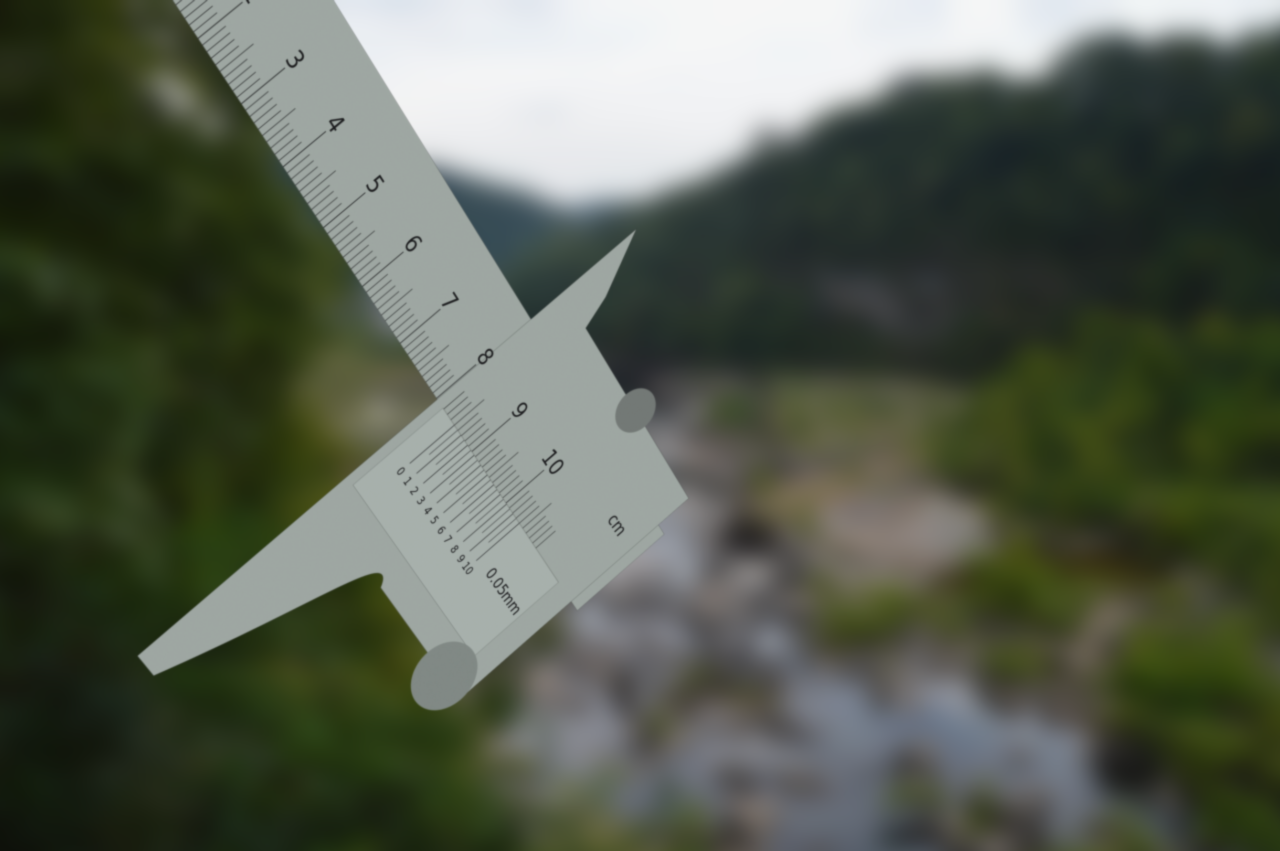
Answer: 85.0 mm
